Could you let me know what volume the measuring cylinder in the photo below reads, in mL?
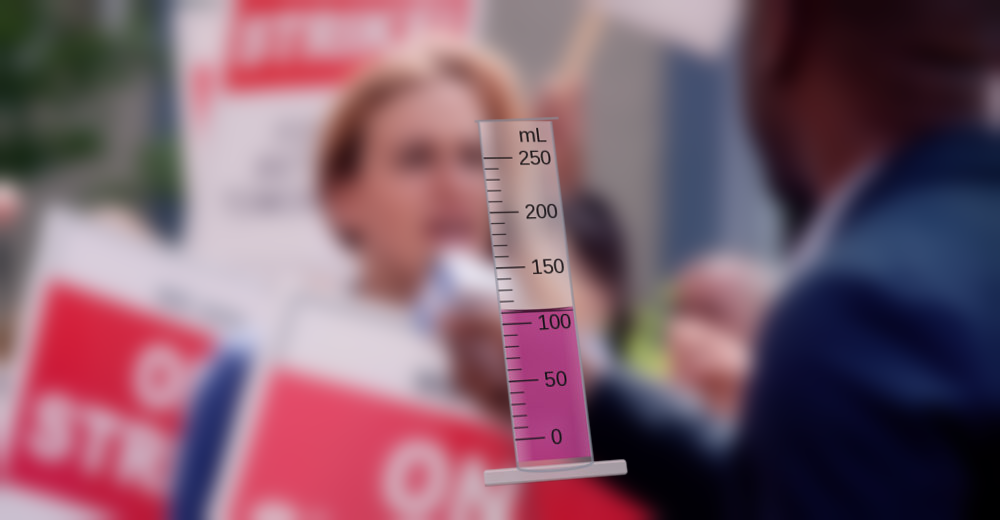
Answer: 110 mL
